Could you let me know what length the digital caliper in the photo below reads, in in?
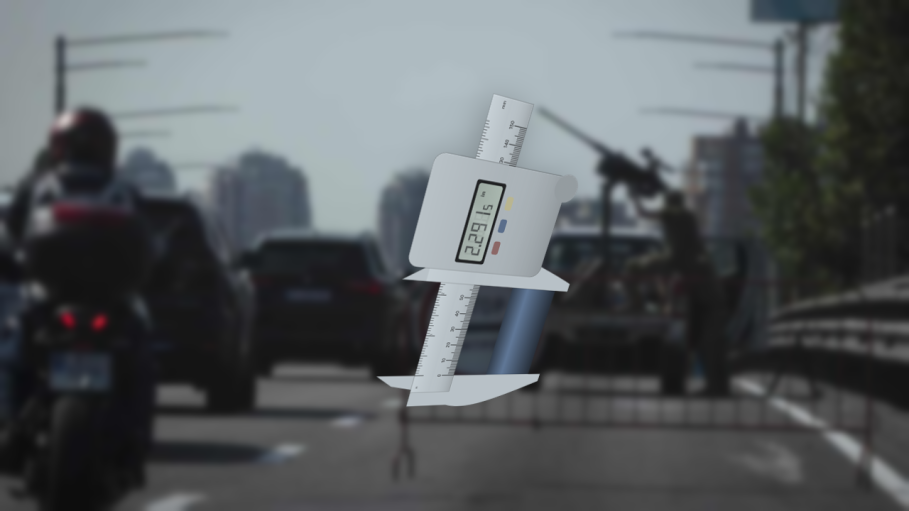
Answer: 2.2915 in
